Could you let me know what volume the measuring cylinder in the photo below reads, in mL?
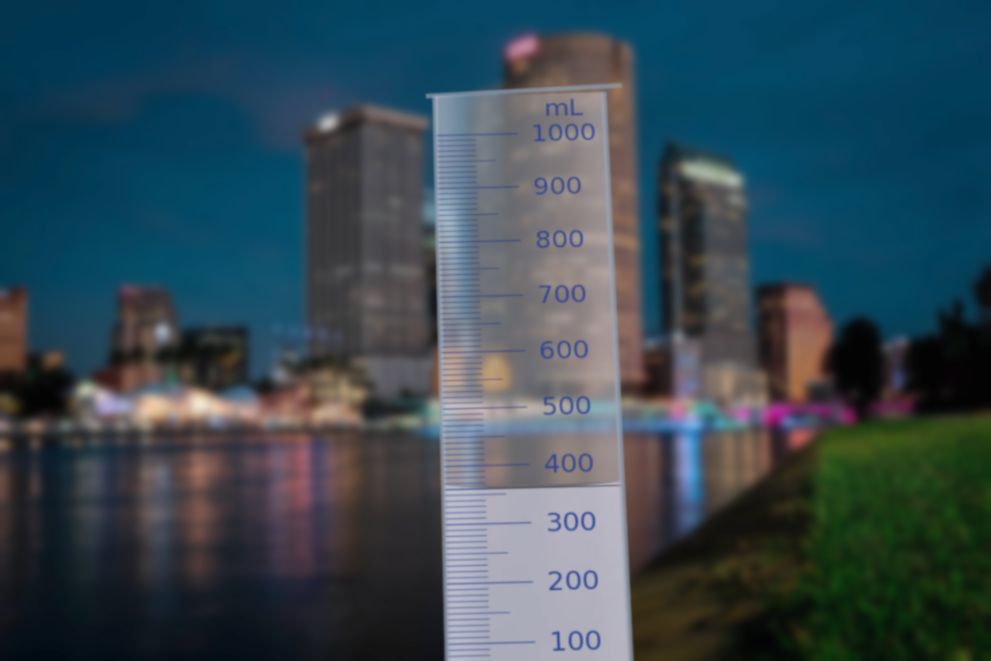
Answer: 360 mL
